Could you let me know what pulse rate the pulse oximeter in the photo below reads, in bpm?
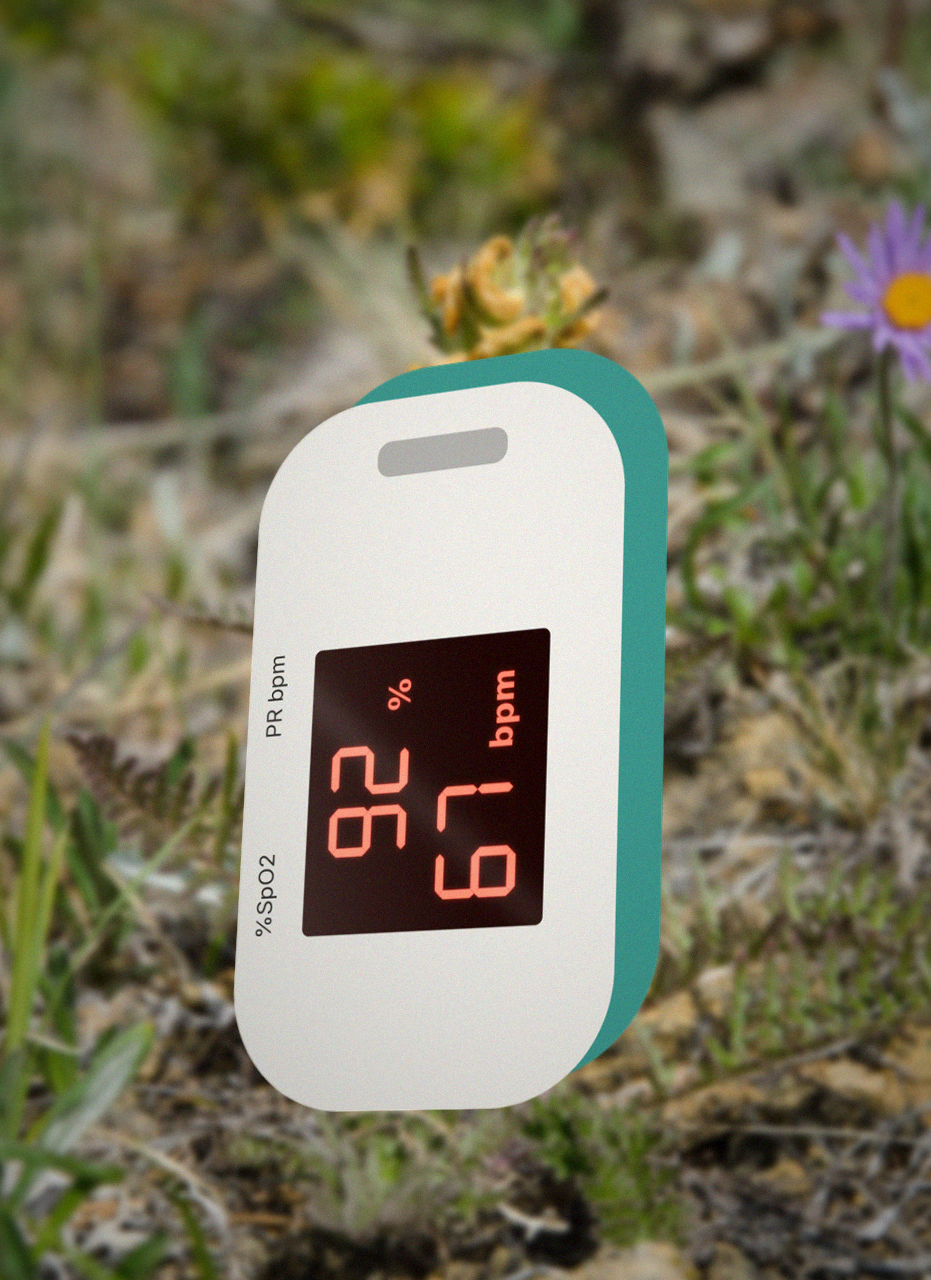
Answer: 67 bpm
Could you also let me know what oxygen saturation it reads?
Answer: 92 %
